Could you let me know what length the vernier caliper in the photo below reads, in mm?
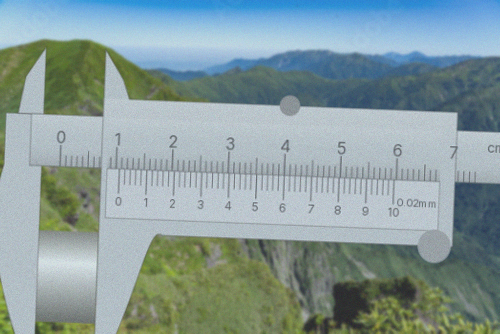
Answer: 10.6 mm
